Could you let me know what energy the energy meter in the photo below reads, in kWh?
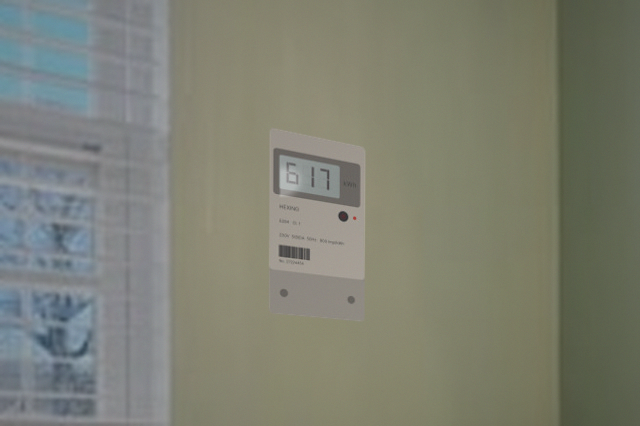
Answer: 617 kWh
